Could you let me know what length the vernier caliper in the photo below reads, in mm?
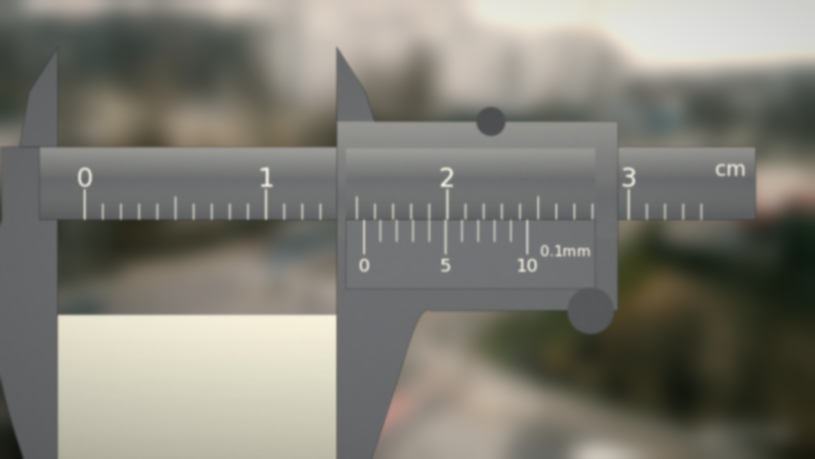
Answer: 15.4 mm
